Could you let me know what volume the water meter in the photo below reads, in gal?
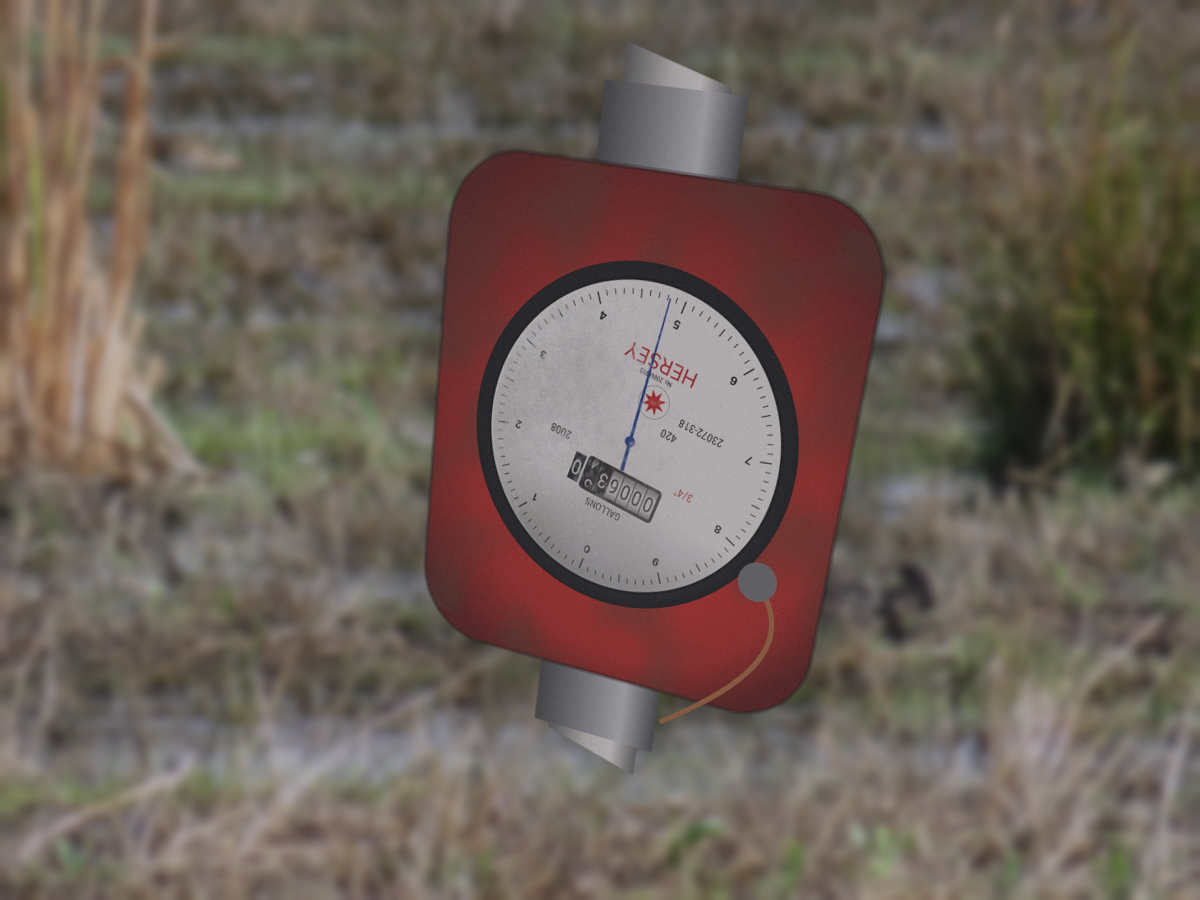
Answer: 6334.8 gal
